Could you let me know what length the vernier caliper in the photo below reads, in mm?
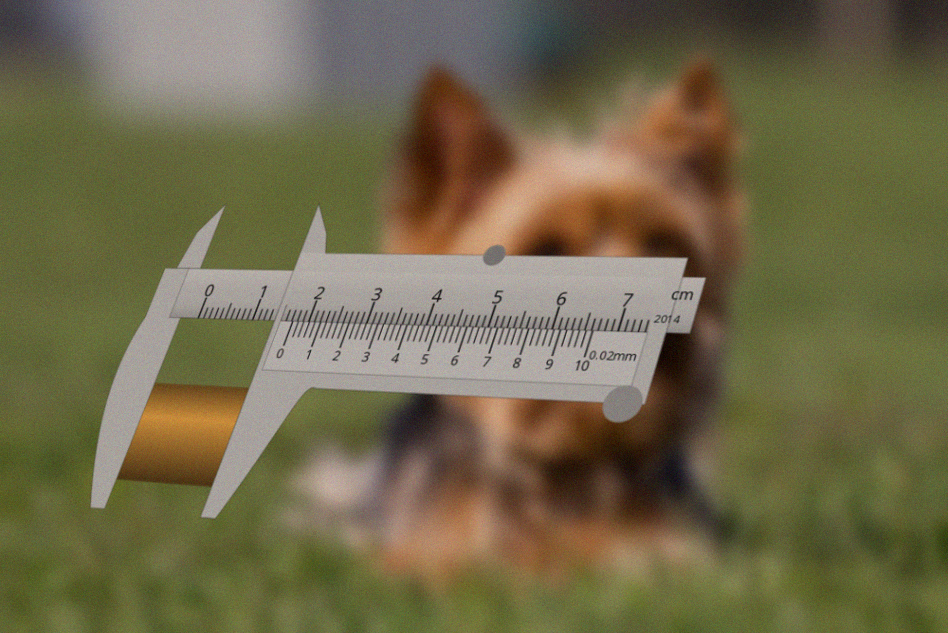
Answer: 17.2 mm
